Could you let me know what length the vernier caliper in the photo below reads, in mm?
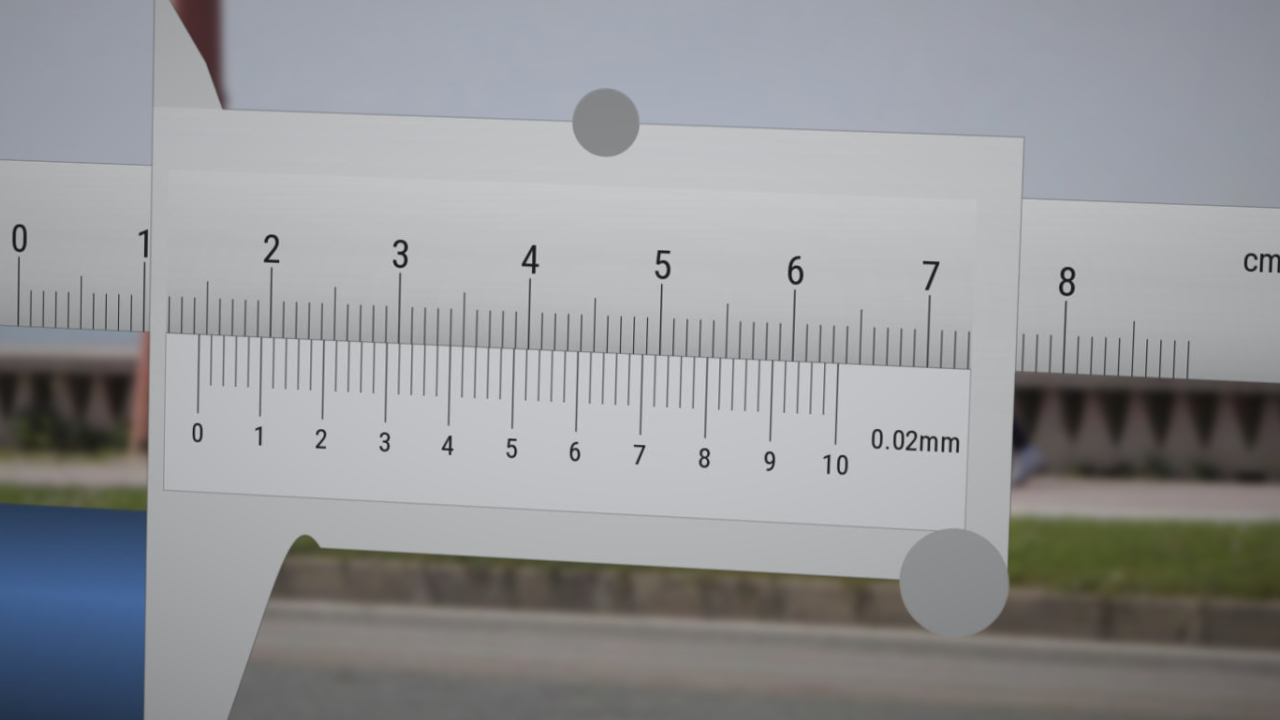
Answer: 14.4 mm
